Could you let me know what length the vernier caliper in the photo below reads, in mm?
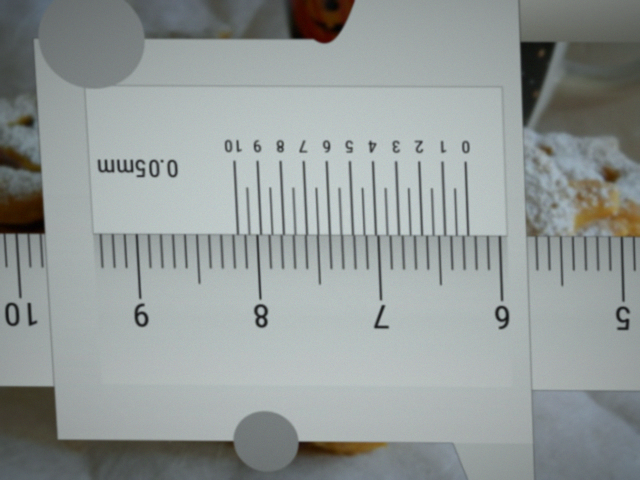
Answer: 62.6 mm
